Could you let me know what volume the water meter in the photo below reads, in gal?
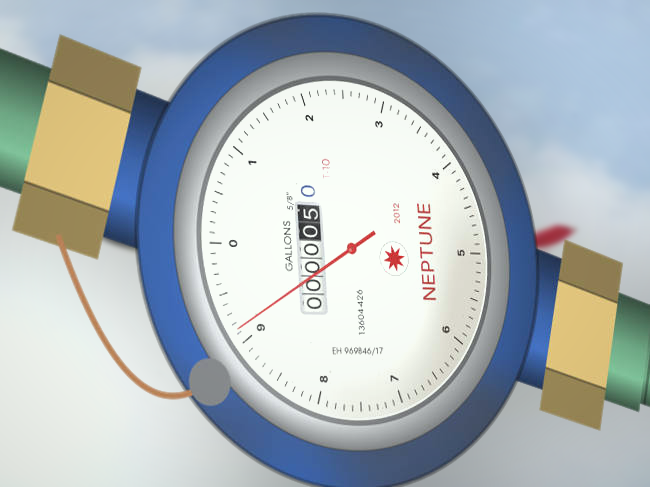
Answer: 49.1 gal
